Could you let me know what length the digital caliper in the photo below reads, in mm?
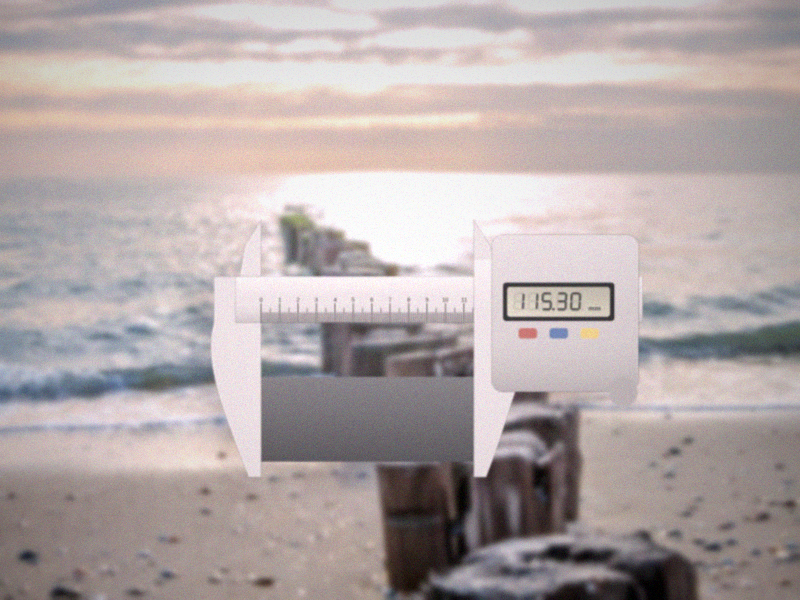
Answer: 115.30 mm
